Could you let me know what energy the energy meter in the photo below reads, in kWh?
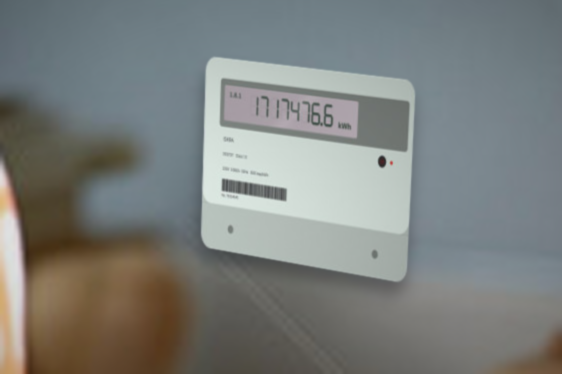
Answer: 1717476.6 kWh
